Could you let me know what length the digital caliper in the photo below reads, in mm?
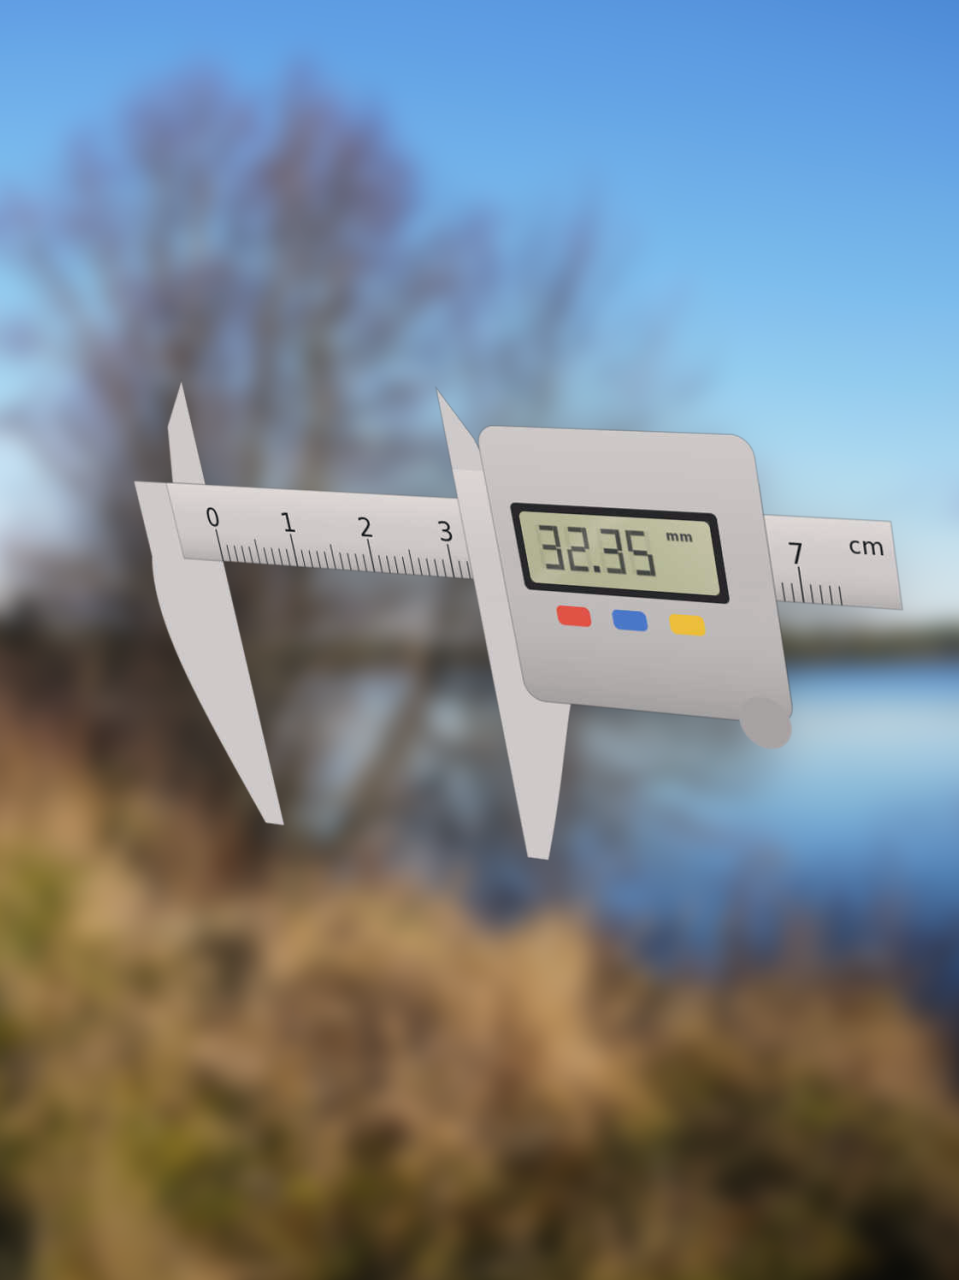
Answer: 32.35 mm
